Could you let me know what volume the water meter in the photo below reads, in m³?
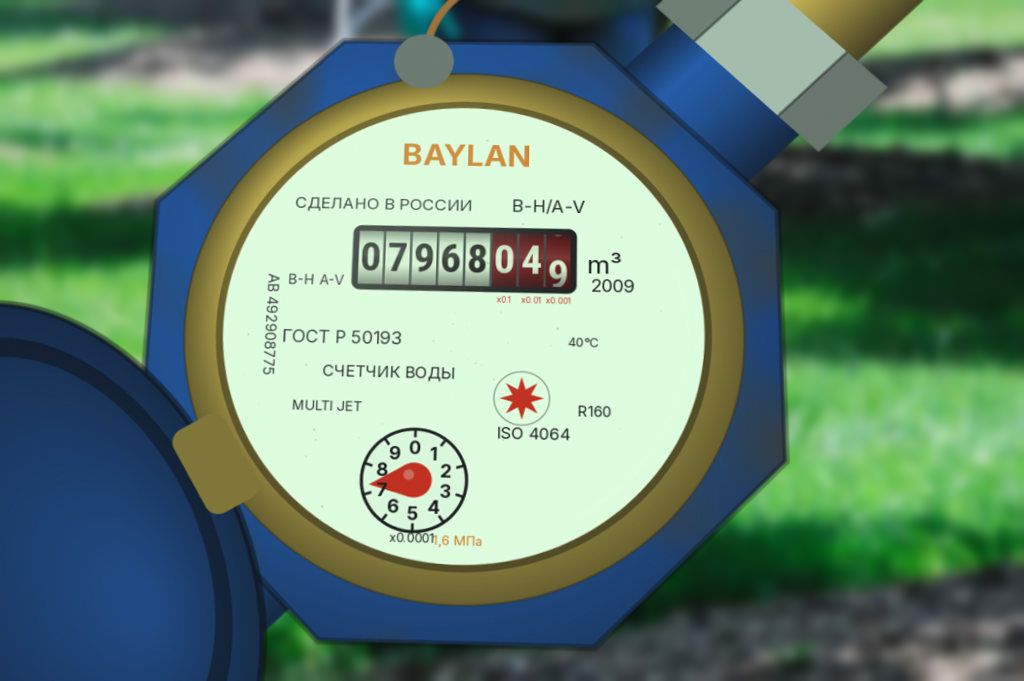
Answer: 7968.0487 m³
